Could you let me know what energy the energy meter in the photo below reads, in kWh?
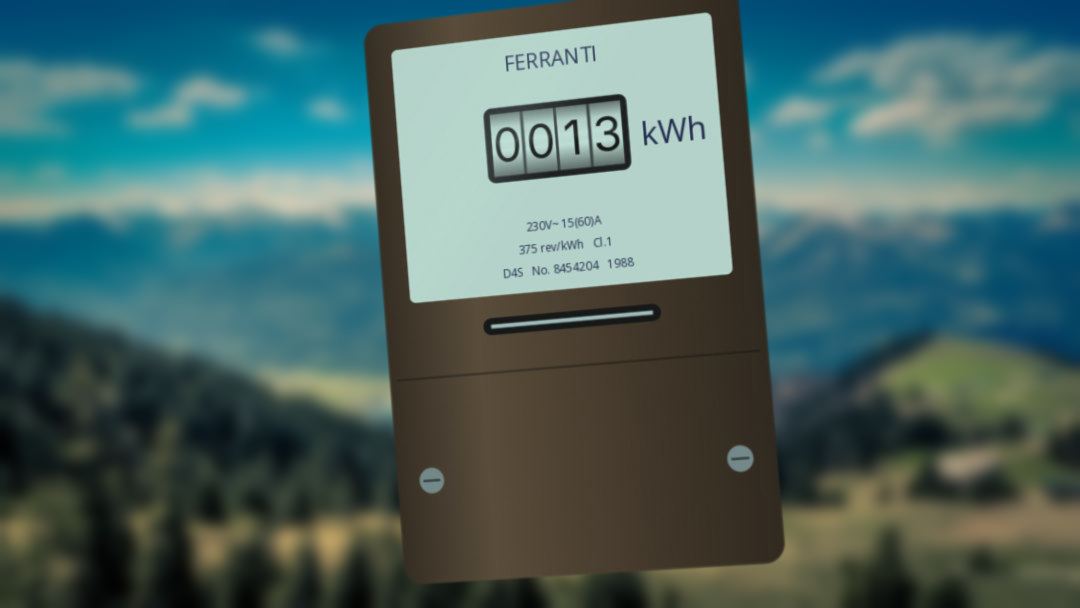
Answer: 13 kWh
